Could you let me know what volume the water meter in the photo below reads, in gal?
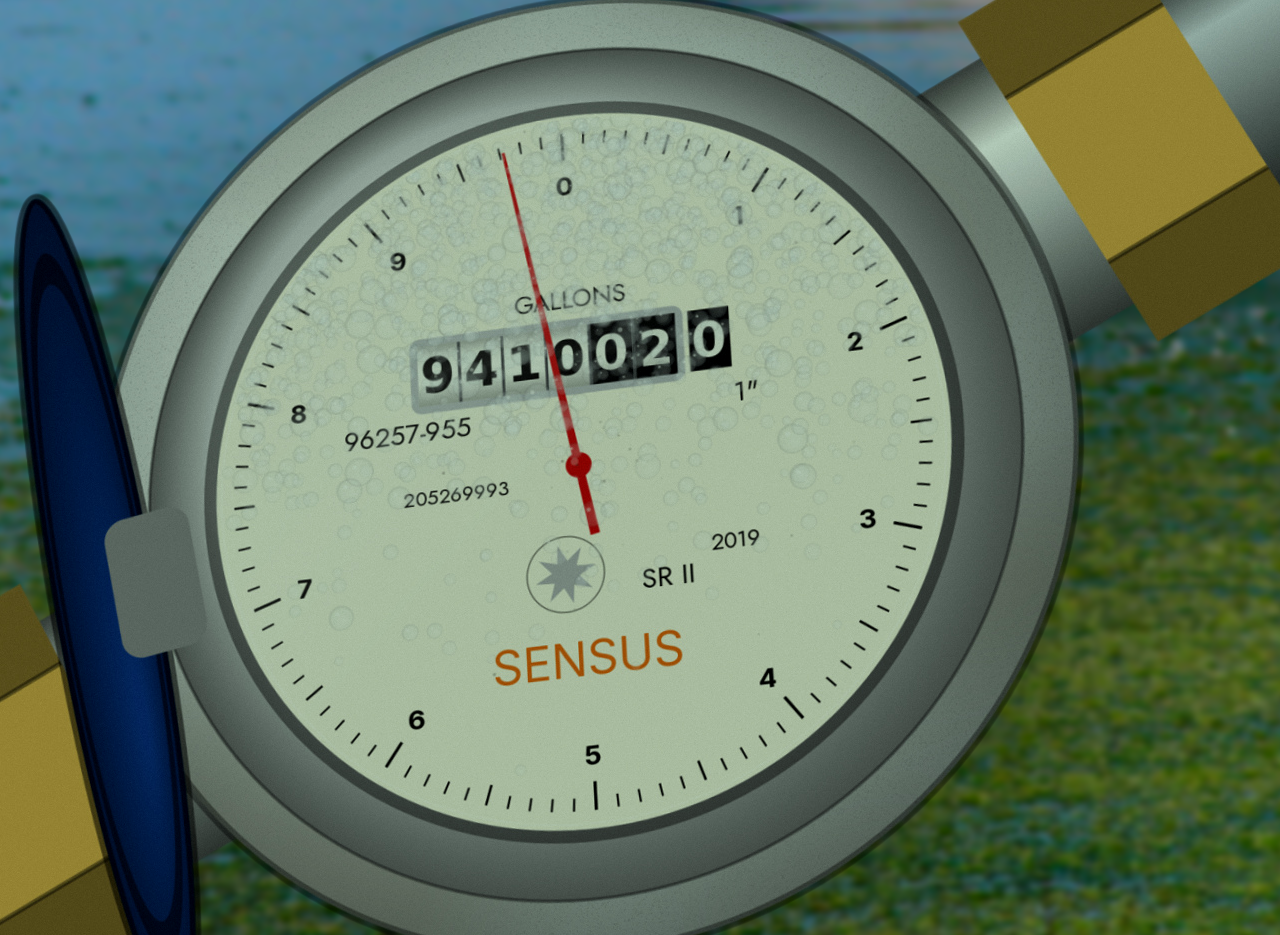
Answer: 9410019.7 gal
